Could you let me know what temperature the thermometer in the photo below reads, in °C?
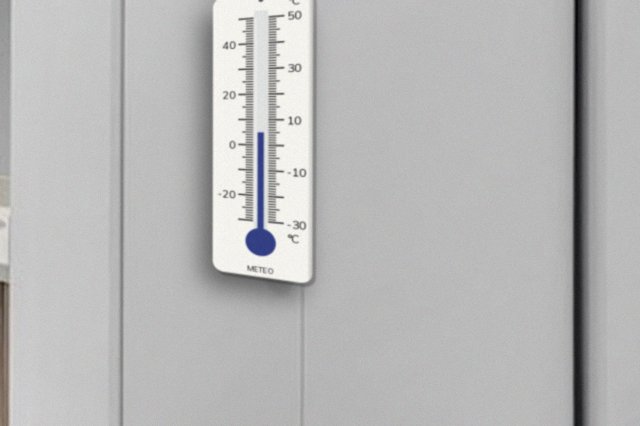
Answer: 5 °C
